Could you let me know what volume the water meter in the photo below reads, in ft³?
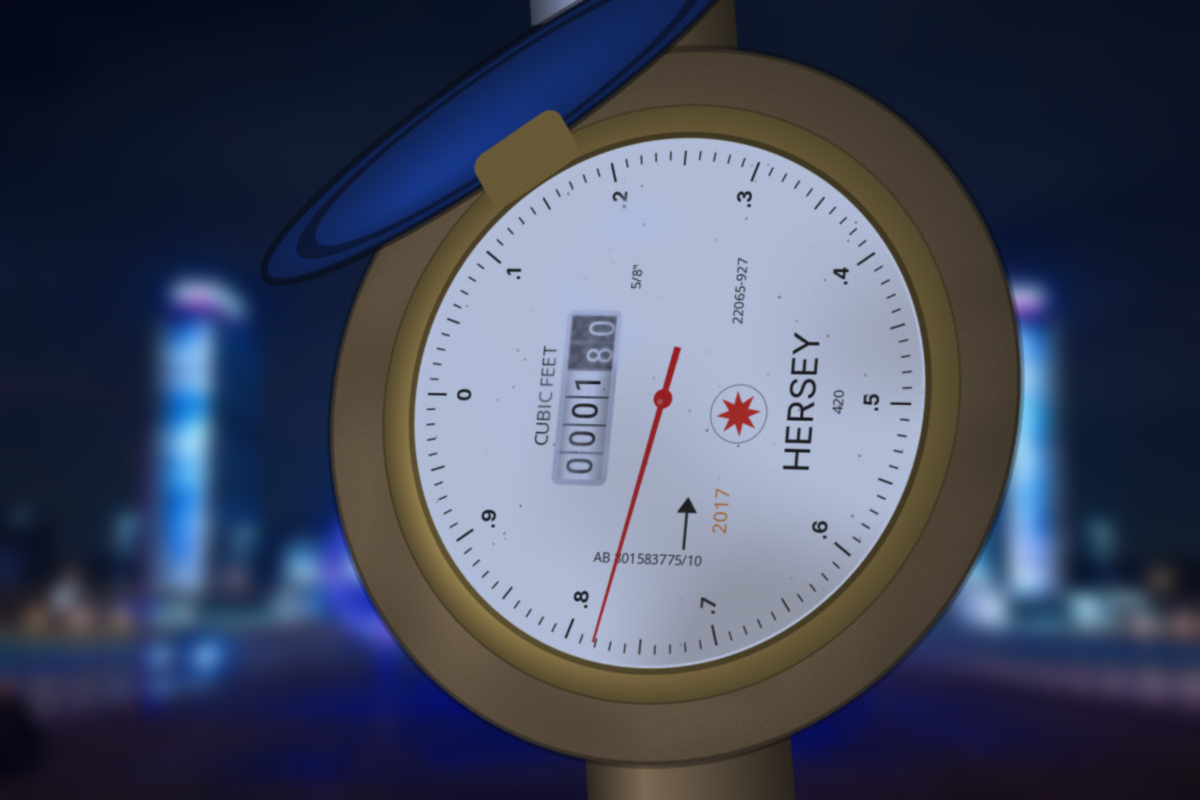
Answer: 179.78 ft³
